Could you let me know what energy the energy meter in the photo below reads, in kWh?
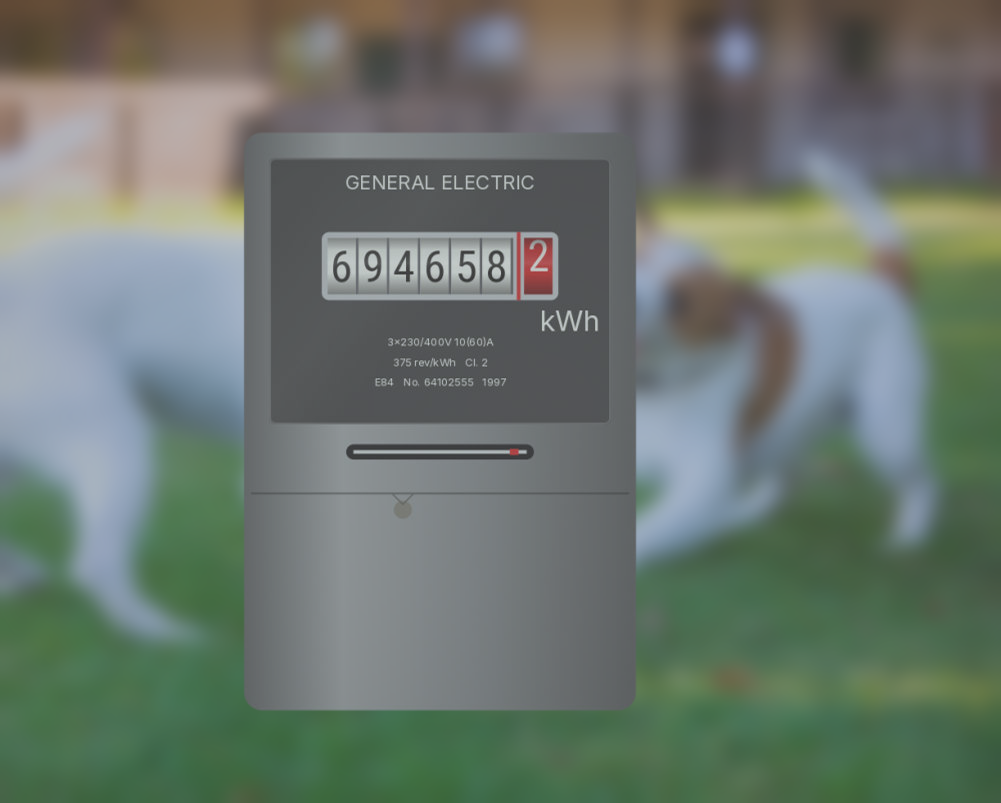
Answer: 694658.2 kWh
